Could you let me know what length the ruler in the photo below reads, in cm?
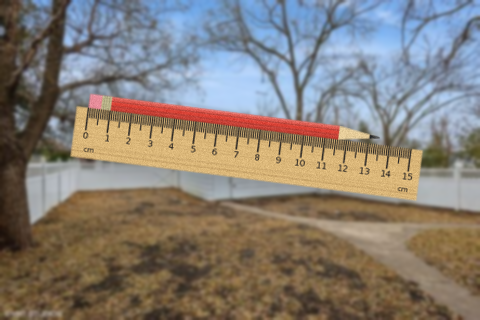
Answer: 13.5 cm
